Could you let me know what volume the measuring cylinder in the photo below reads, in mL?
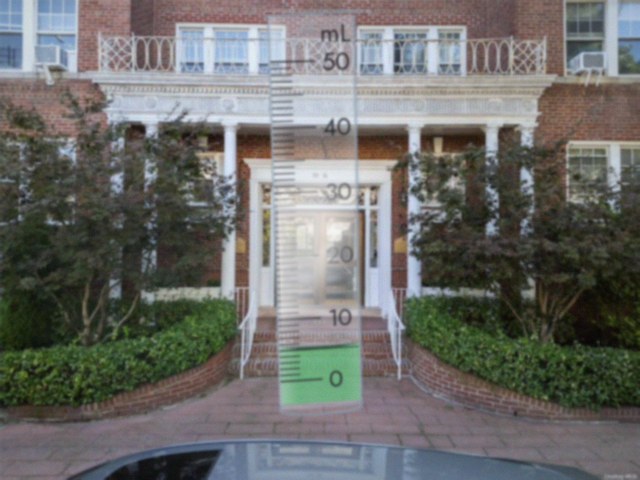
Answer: 5 mL
